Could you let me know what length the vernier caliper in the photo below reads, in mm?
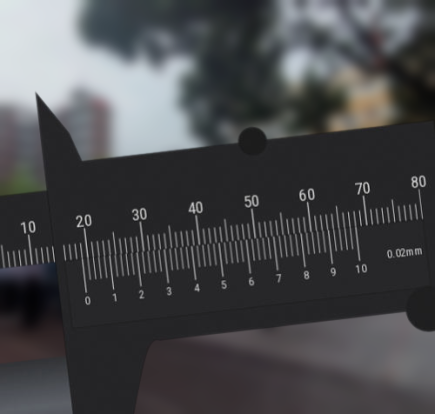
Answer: 19.0 mm
